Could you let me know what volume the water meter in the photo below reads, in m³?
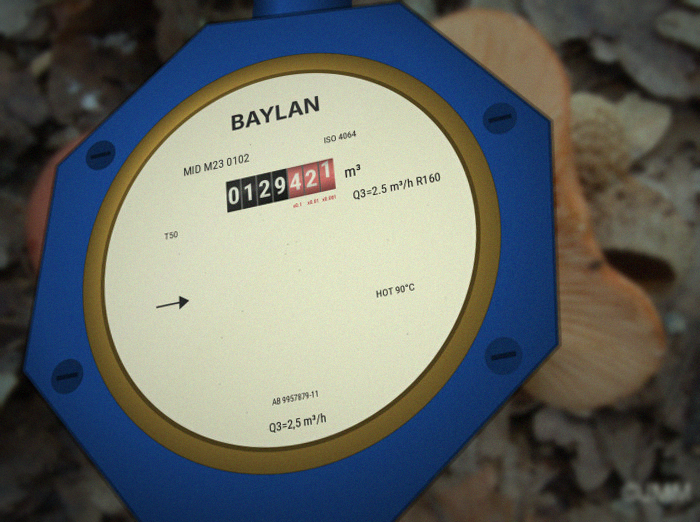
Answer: 129.421 m³
